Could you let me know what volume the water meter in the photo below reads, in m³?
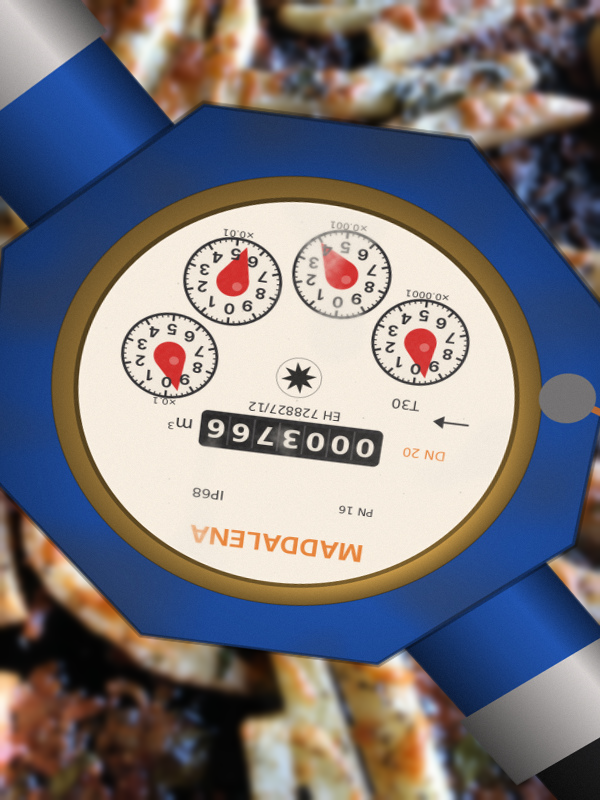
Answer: 3765.9539 m³
